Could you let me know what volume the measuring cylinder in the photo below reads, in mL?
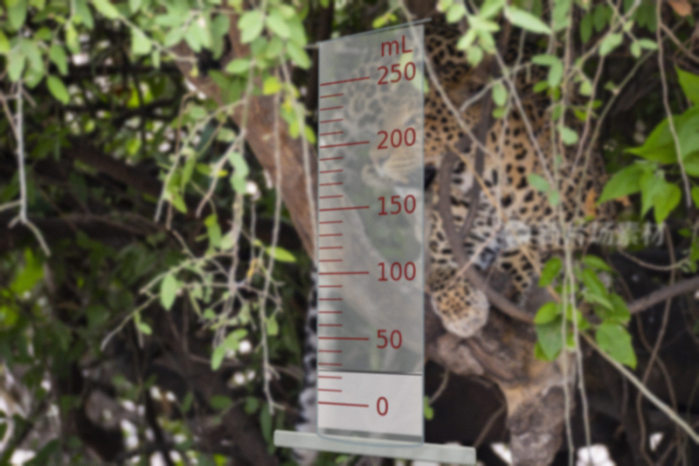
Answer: 25 mL
